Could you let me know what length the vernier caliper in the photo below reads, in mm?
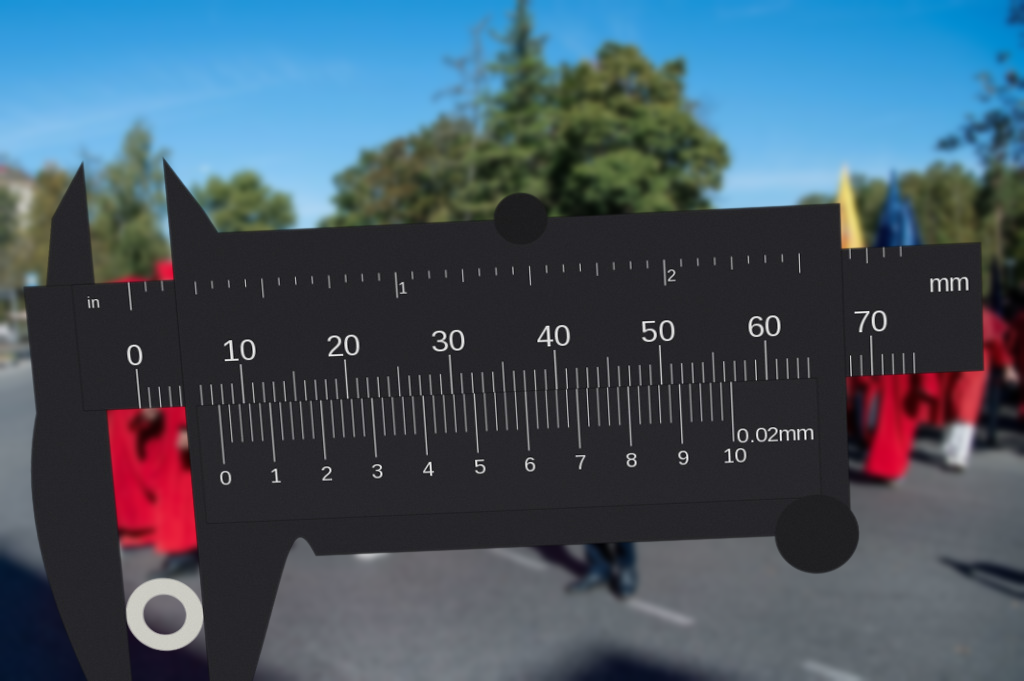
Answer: 7.6 mm
